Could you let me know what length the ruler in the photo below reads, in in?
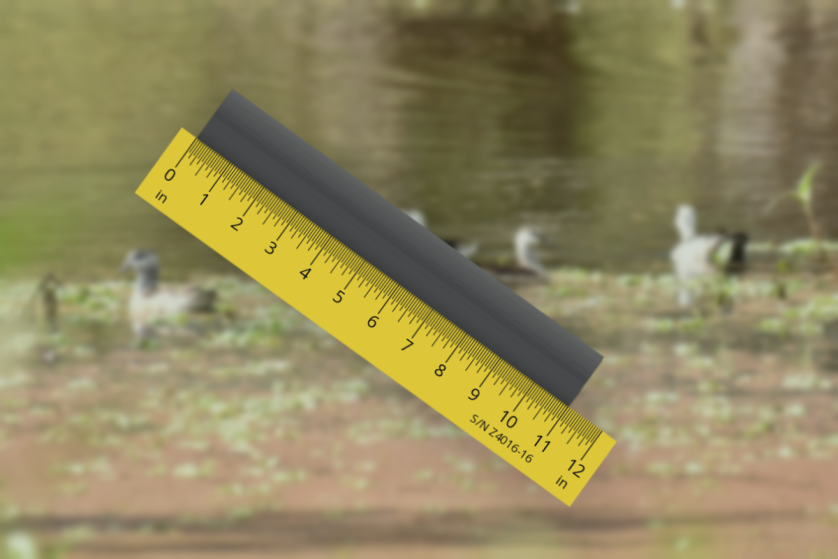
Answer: 11 in
